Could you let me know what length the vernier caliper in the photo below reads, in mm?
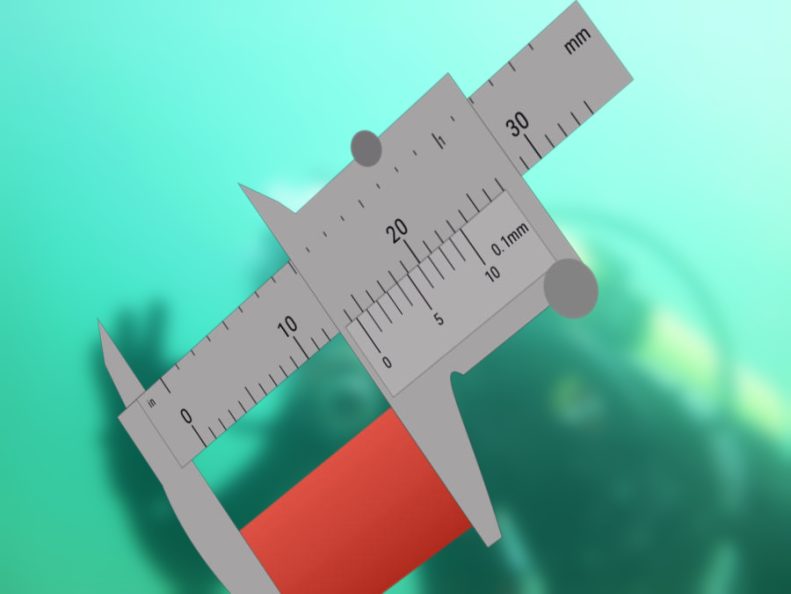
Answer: 14.4 mm
